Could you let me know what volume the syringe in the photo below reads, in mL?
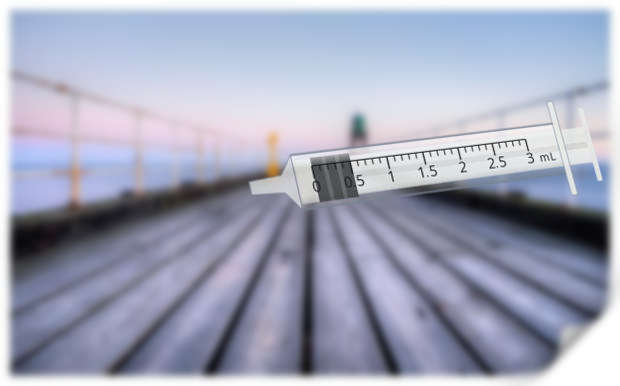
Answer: 0 mL
